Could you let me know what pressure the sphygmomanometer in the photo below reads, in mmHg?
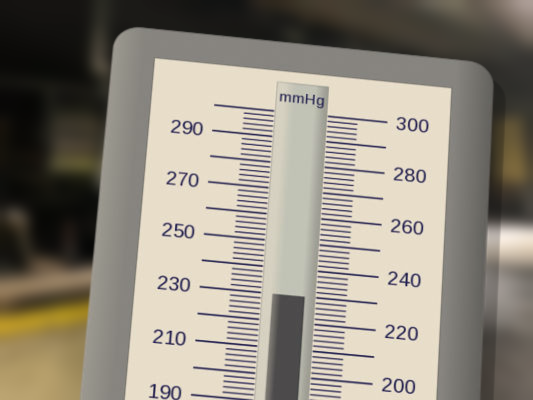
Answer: 230 mmHg
